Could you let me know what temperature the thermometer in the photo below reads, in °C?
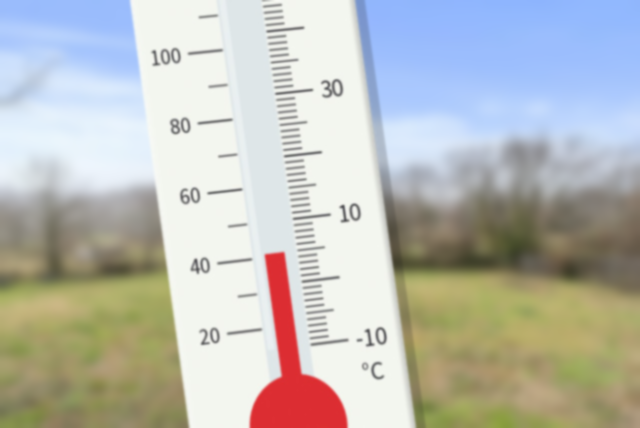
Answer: 5 °C
